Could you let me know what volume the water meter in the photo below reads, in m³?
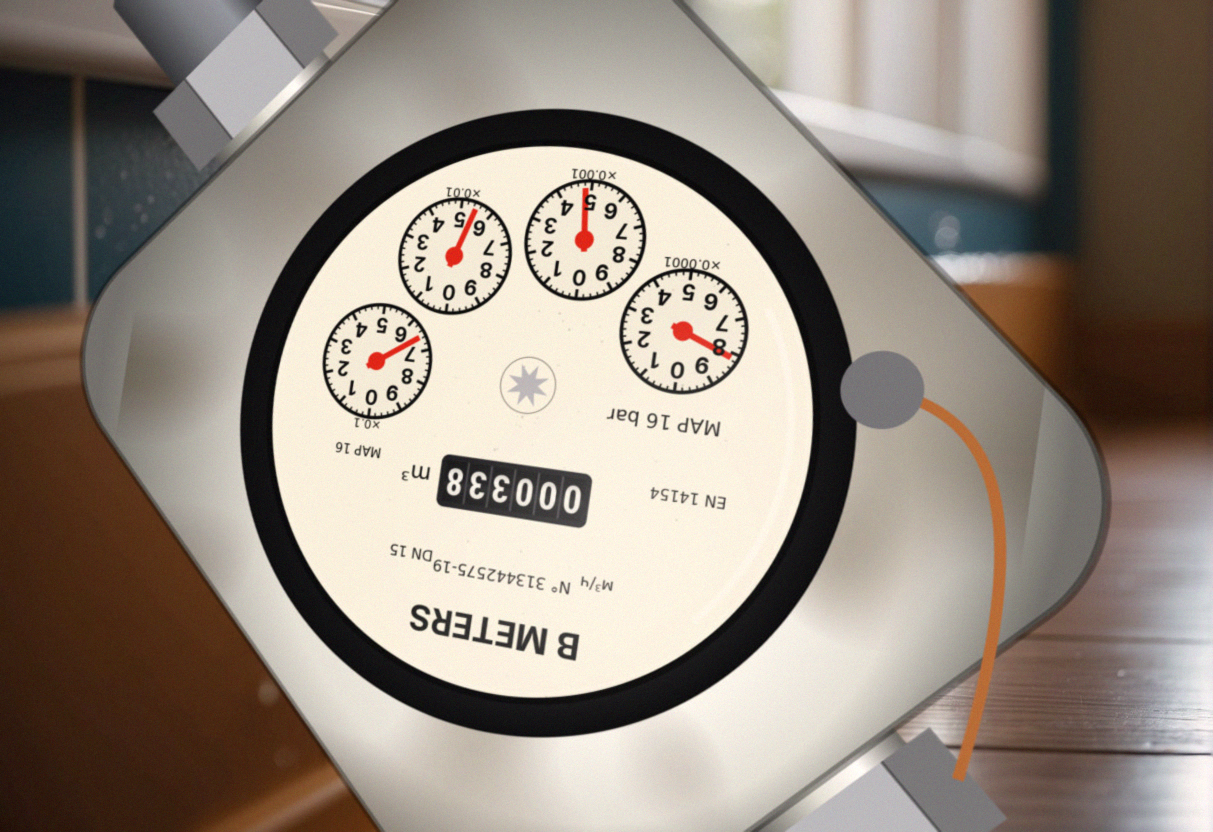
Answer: 338.6548 m³
